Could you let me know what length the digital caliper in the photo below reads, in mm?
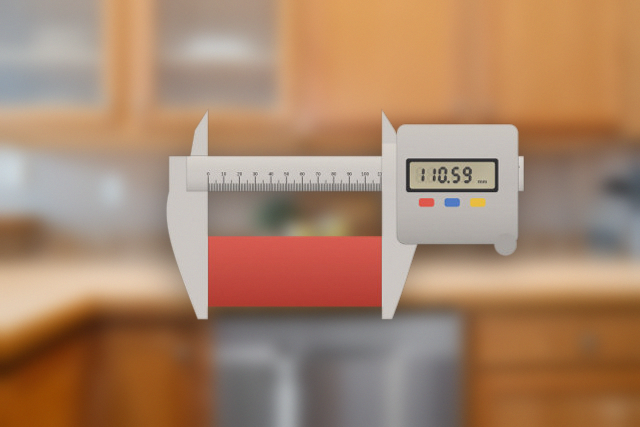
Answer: 110.59 mm
